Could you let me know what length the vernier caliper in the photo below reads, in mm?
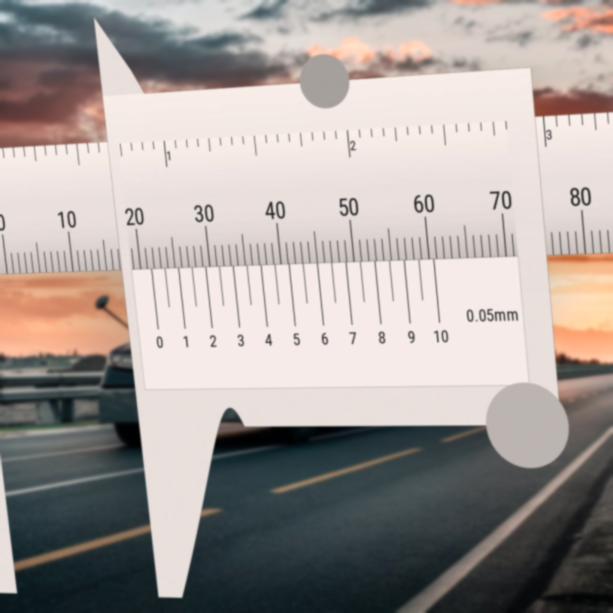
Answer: 21.6 mm
